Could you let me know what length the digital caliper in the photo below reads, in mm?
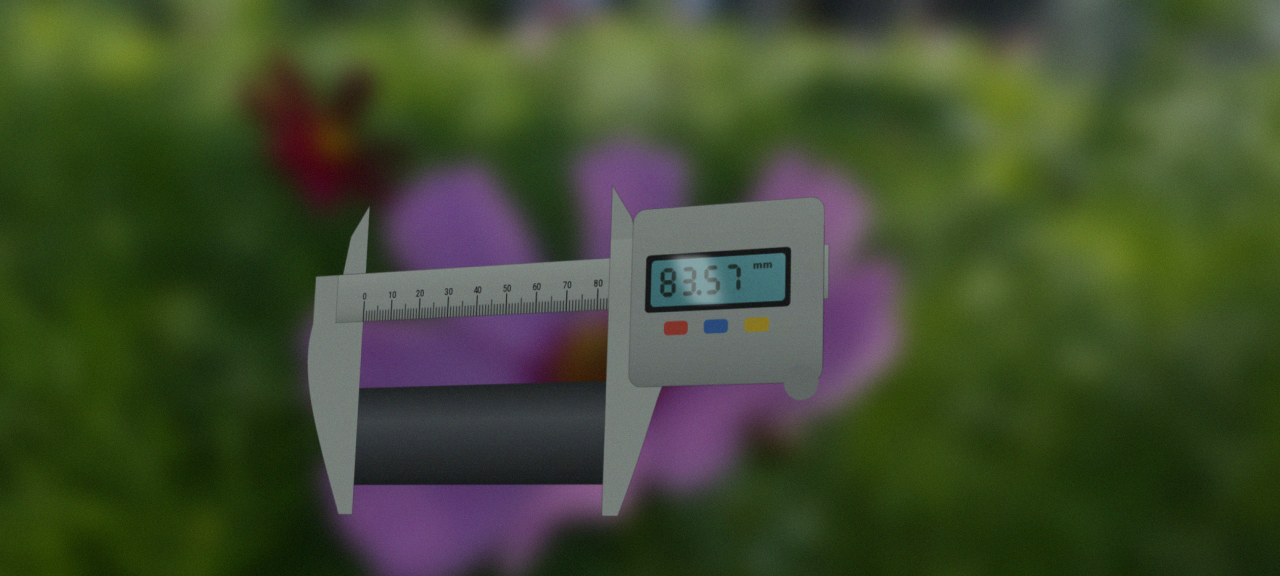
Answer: 83.57 mm
